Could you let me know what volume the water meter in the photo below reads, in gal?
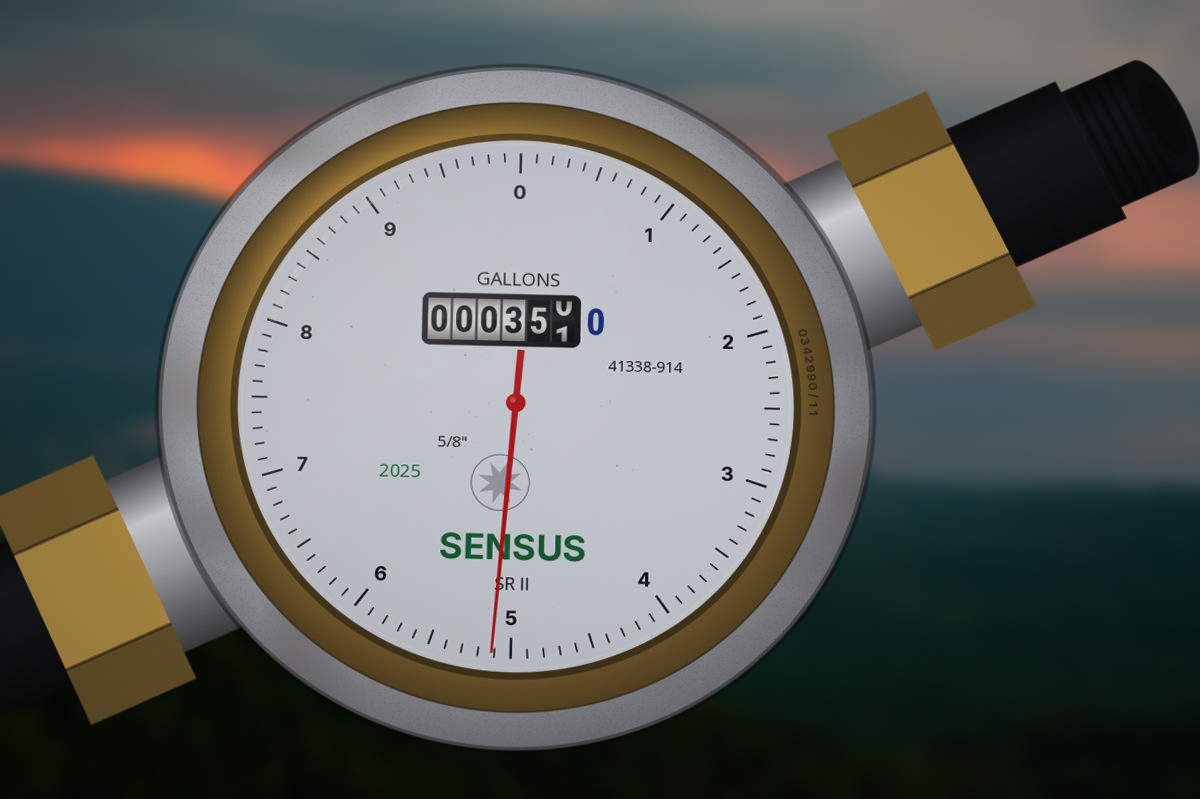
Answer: 3505.1 gal
